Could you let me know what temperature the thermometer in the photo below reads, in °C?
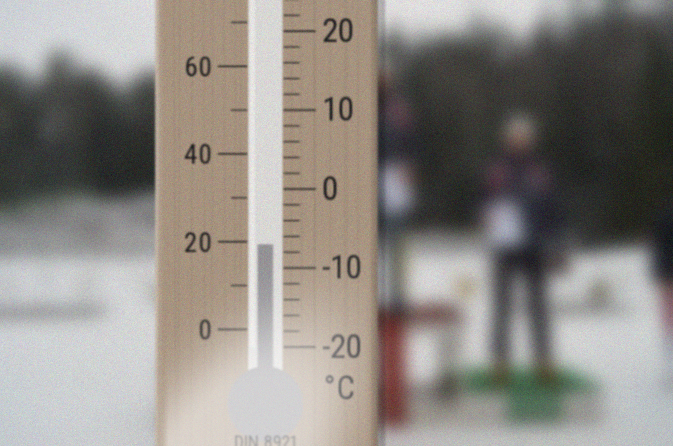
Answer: -7 °C
